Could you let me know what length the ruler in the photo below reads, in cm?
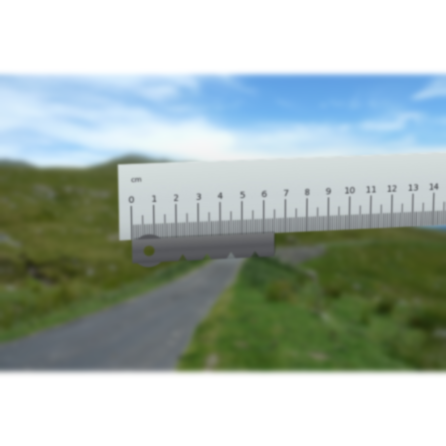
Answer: 6.5 cm
